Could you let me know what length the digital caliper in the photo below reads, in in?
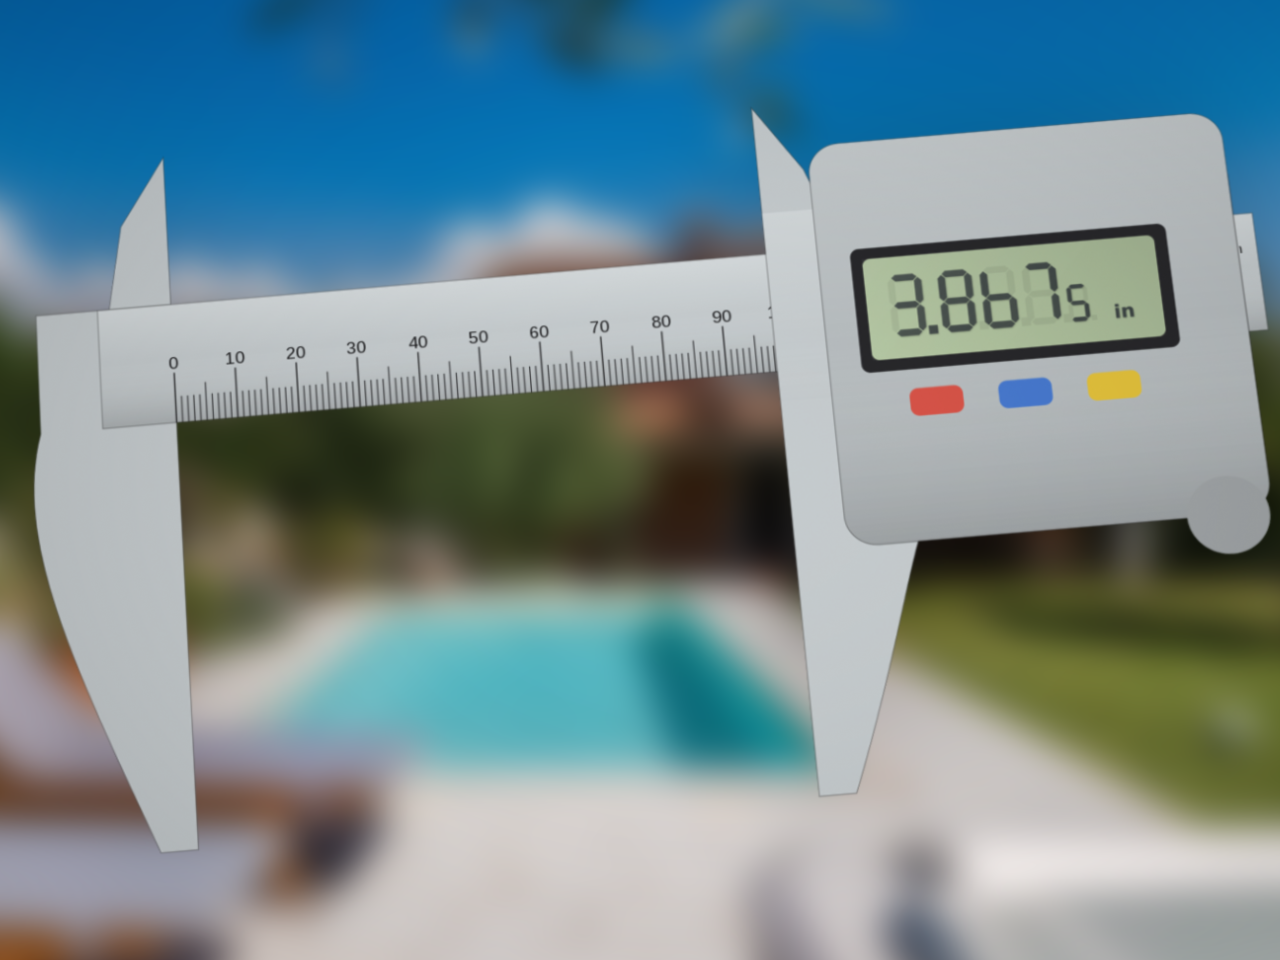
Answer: 3.8675 in
